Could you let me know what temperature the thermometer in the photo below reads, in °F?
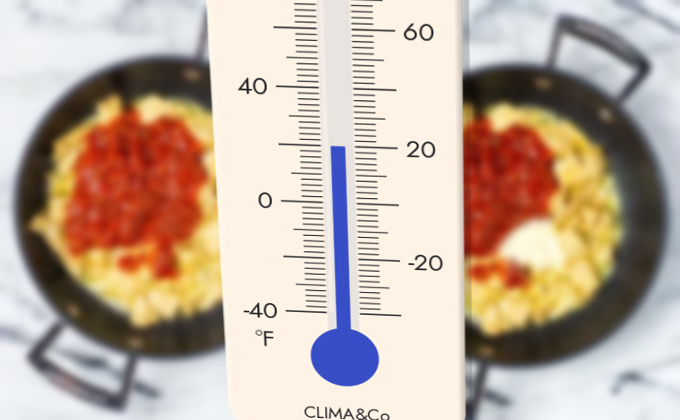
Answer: 20 °F
